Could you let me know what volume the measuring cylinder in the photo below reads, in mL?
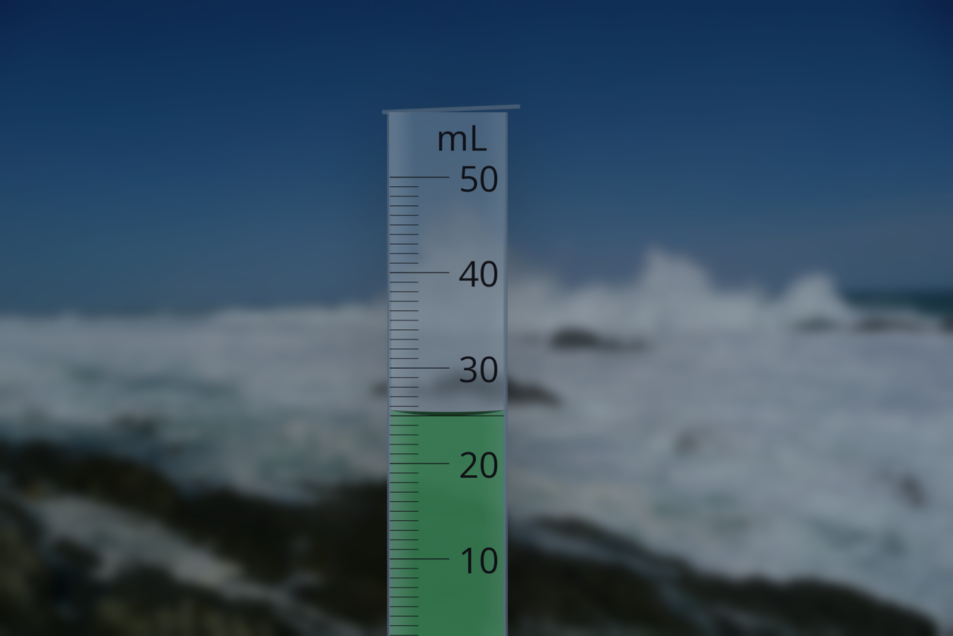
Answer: 25 mL
